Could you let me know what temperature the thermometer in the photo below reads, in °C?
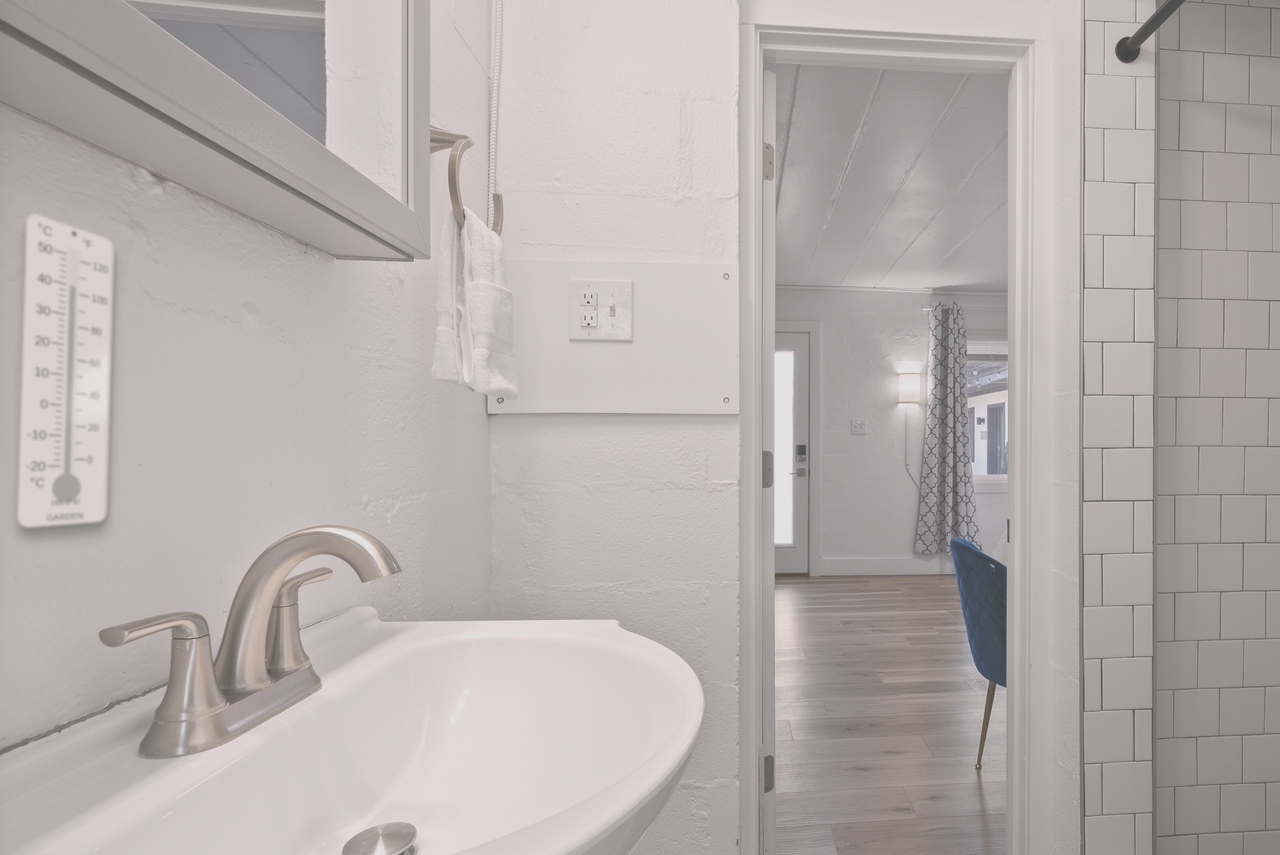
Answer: 40 °C
